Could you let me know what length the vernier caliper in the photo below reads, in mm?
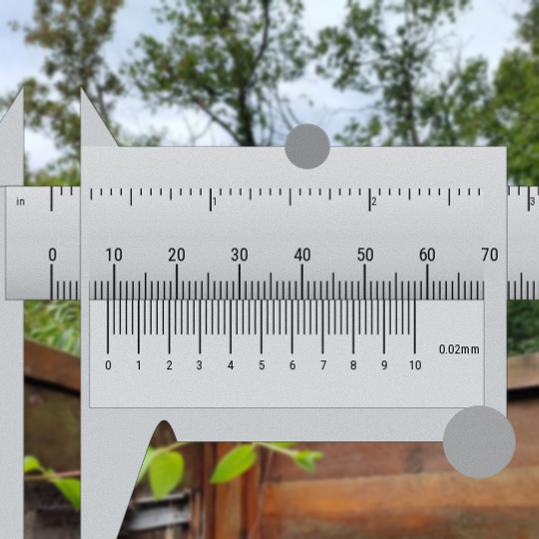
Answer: 9.0 mm
